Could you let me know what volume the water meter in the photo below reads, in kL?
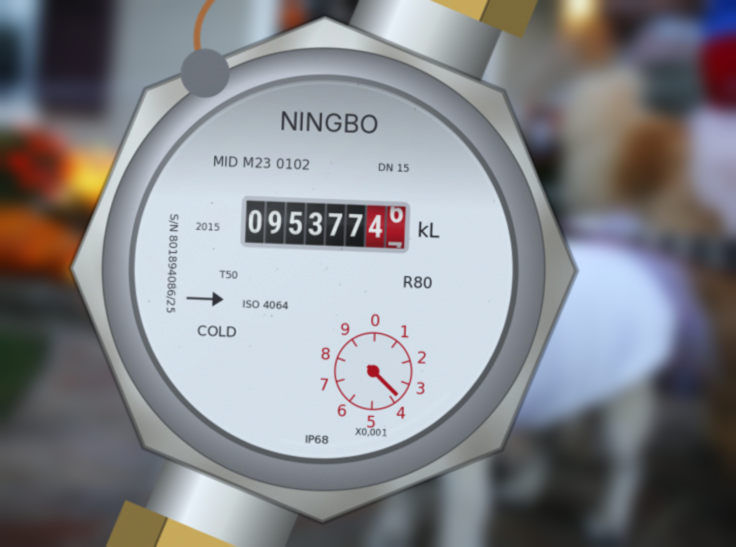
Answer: 95377.463 kL
